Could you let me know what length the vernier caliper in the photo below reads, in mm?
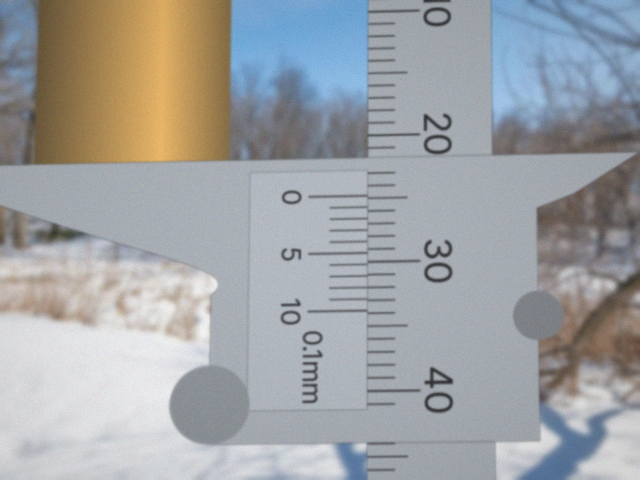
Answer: 24.8 mm
